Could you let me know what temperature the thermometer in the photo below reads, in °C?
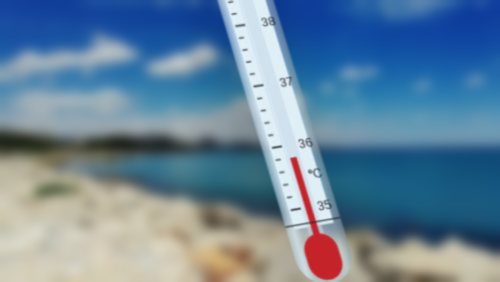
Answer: 35.8 °C
